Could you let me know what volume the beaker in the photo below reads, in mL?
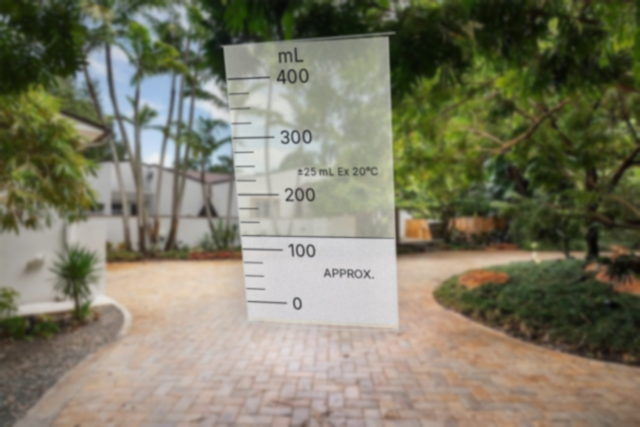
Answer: 125 mL
